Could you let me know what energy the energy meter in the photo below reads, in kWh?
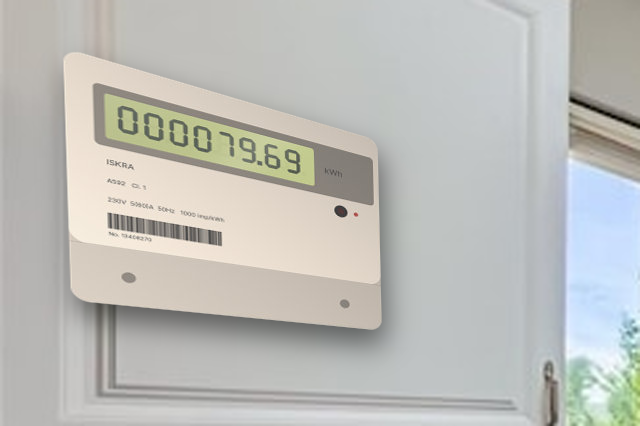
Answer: 79.69 kWh
